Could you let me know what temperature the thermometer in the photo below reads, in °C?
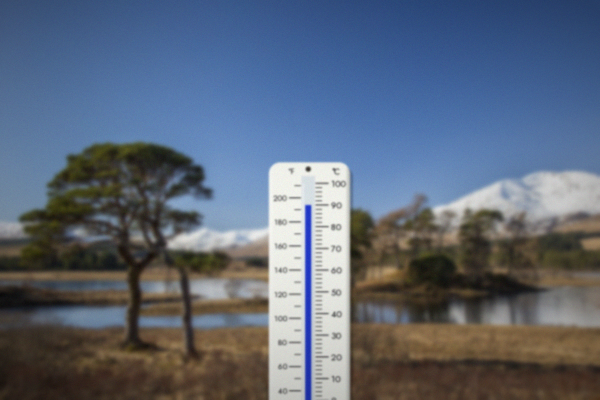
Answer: 90 °C
